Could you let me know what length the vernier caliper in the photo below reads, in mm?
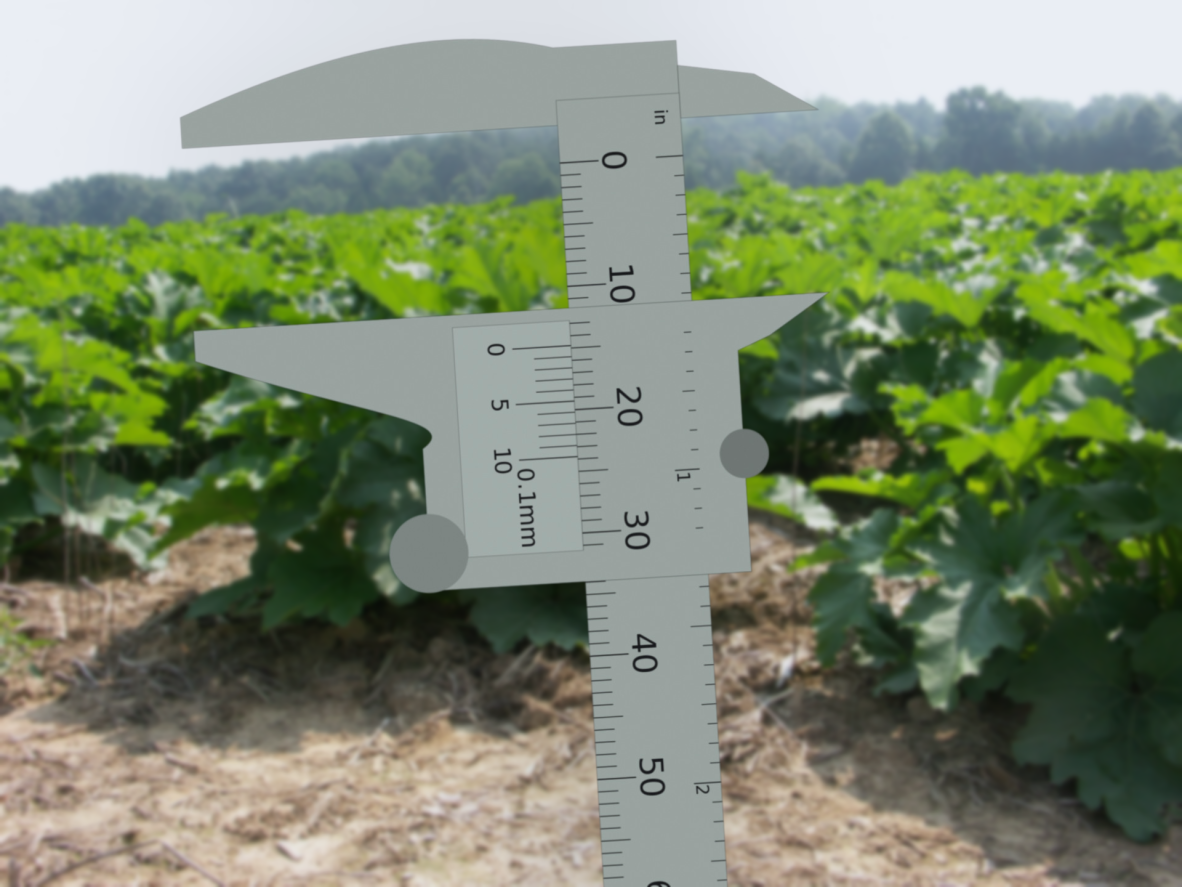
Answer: 14.8 mm
